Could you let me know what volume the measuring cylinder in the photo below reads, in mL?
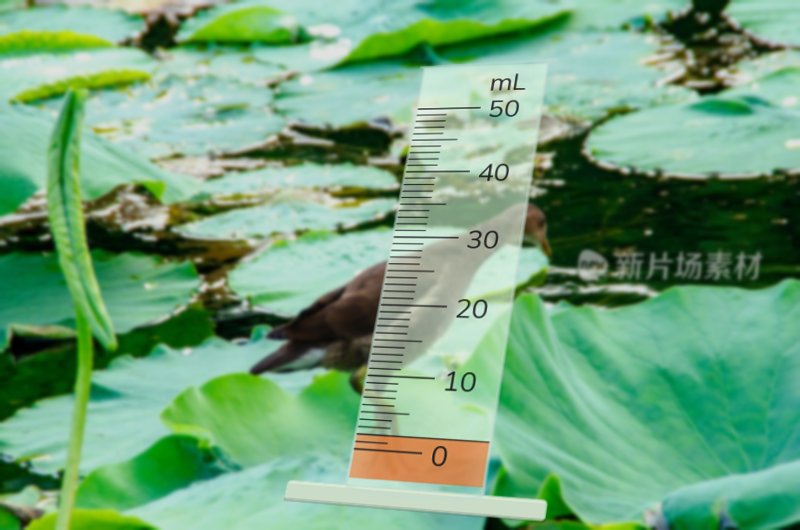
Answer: 2 mL
